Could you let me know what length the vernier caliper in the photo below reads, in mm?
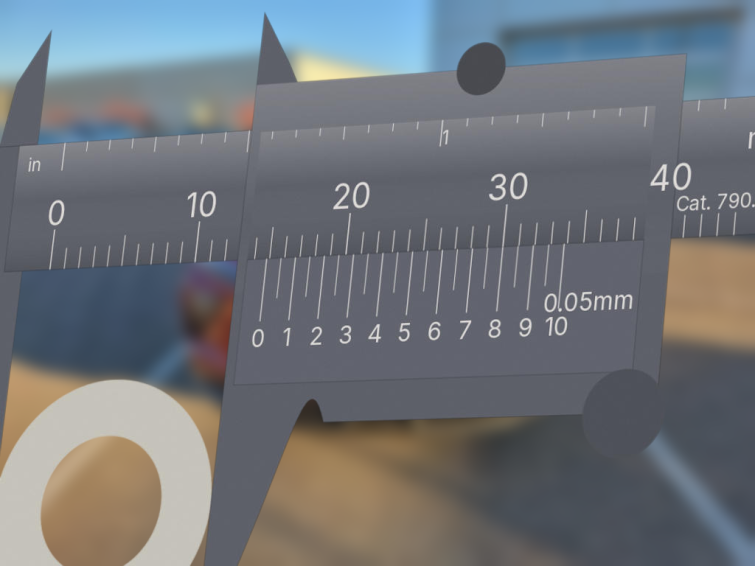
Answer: 14.8 mm
